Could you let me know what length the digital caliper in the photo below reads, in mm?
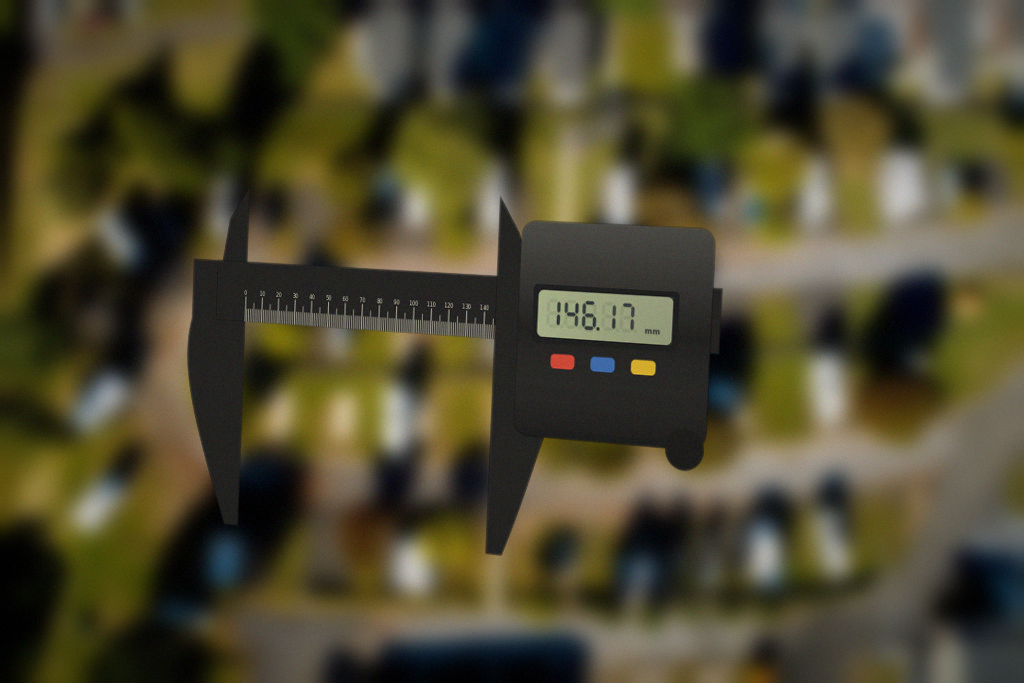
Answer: 146.17 mm
